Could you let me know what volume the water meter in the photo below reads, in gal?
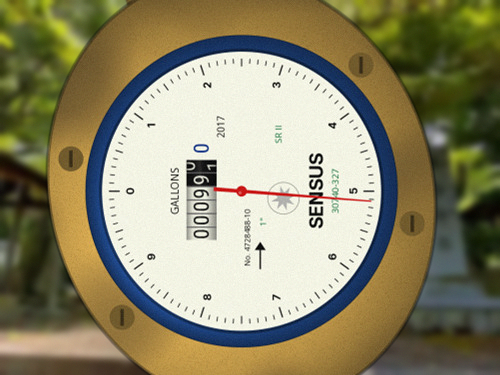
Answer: 9905.1 gal
